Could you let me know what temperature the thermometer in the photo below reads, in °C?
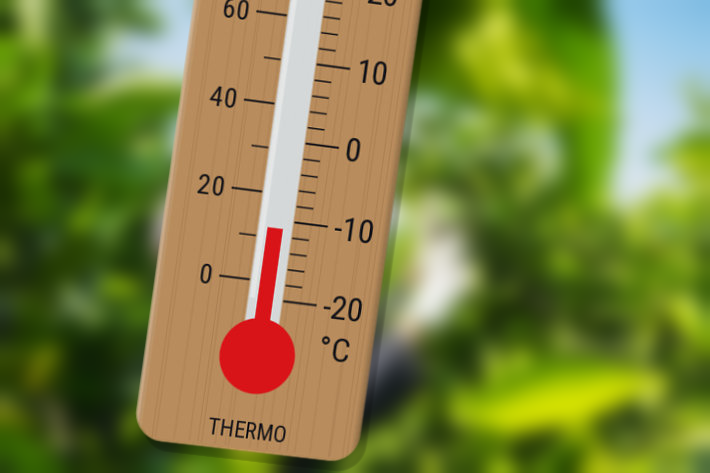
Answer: -11 °C
